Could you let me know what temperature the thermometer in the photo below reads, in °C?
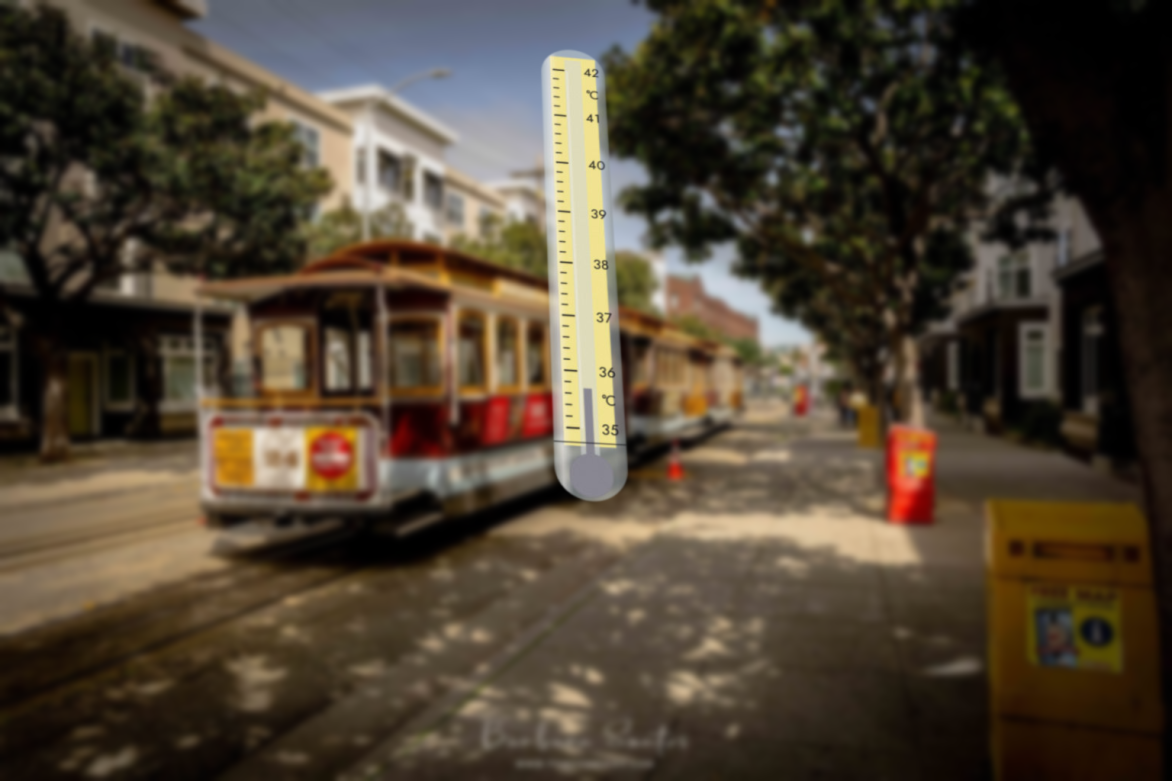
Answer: 35.7 °C
